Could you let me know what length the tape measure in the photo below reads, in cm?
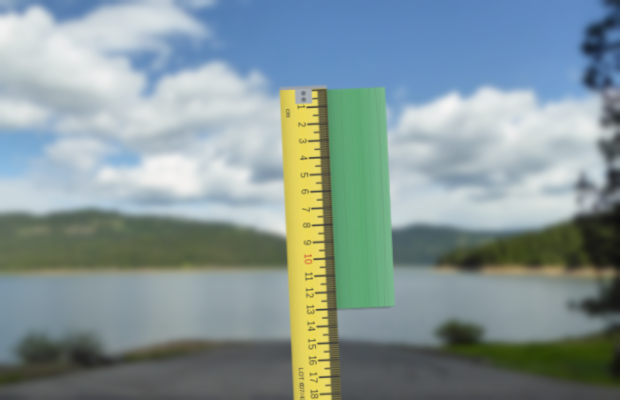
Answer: 13 cm
